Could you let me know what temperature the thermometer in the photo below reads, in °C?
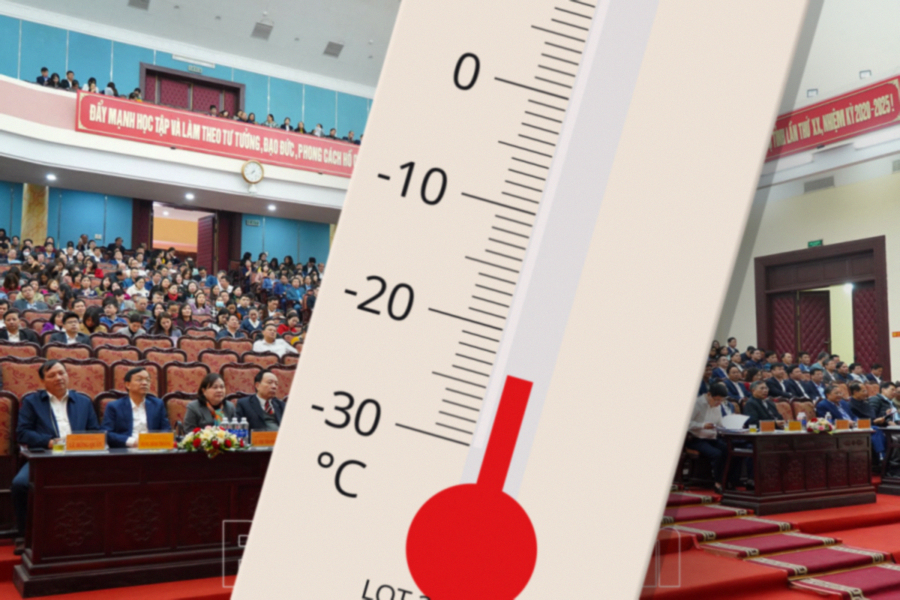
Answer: -23.5 °C
